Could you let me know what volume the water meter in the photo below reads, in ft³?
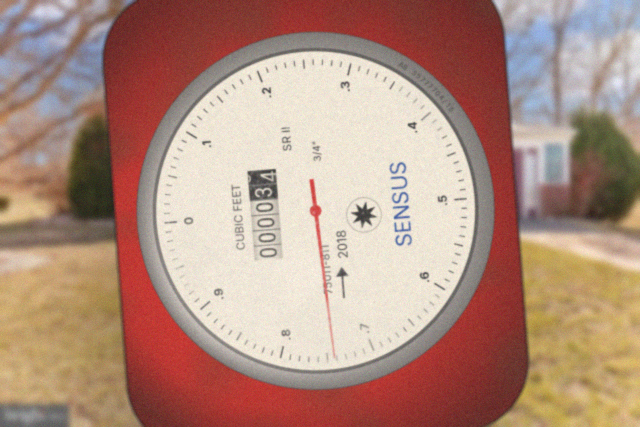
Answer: 33.74 ft³
